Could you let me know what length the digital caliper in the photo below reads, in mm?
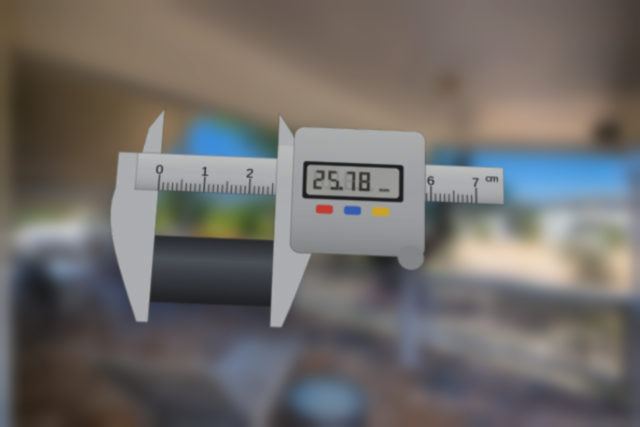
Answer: 25.78 mm
